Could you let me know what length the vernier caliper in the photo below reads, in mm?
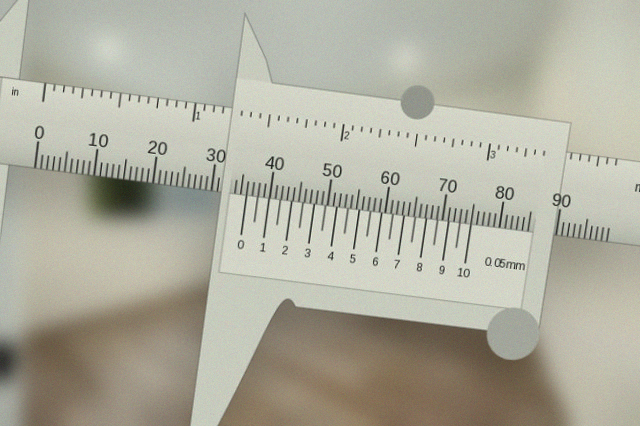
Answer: 36.0 mm
